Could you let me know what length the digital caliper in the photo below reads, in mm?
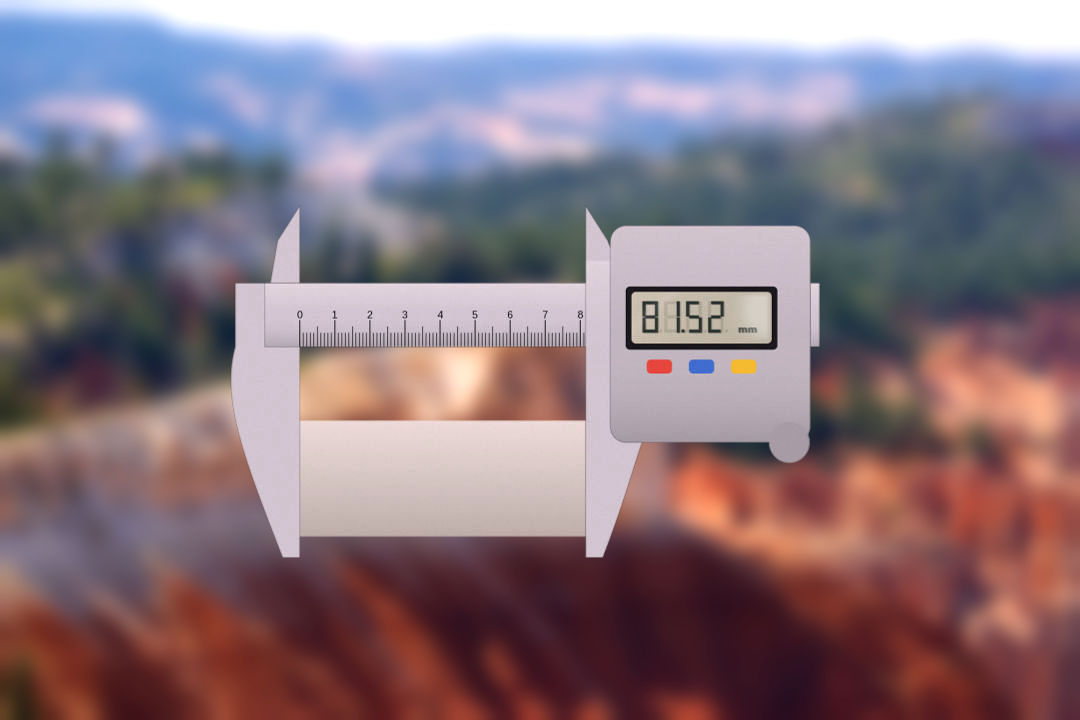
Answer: 81.52 mm
